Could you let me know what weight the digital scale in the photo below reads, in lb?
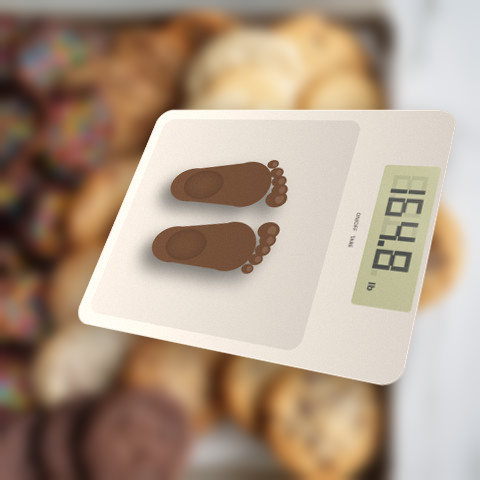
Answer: 164.8 lb
